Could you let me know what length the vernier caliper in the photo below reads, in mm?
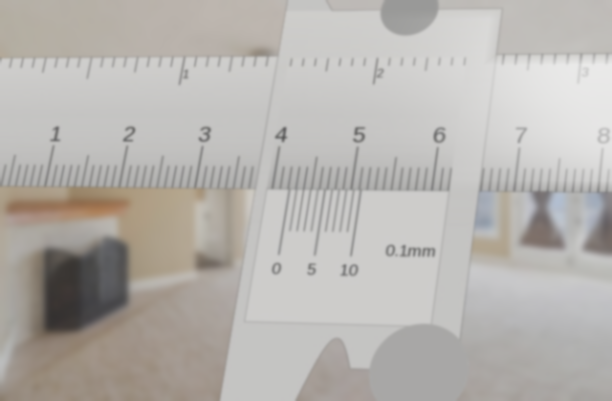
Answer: 42.2 mm
